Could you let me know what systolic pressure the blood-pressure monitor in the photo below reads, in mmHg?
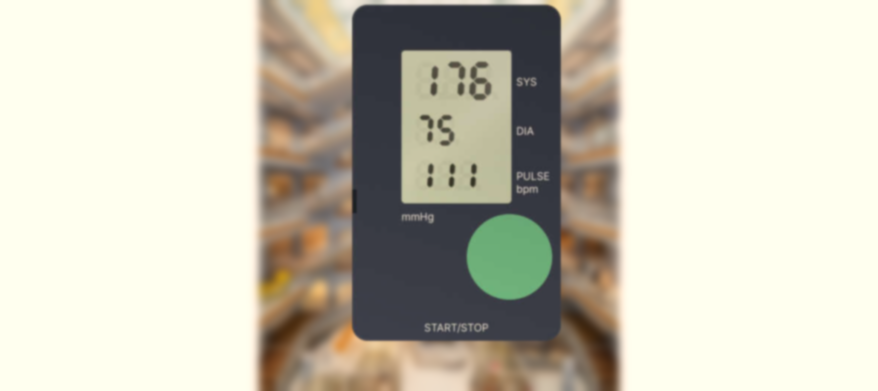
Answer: 176 mmHg
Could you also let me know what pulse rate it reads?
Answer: 111 bpm
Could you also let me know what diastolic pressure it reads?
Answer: 75 mmHg
